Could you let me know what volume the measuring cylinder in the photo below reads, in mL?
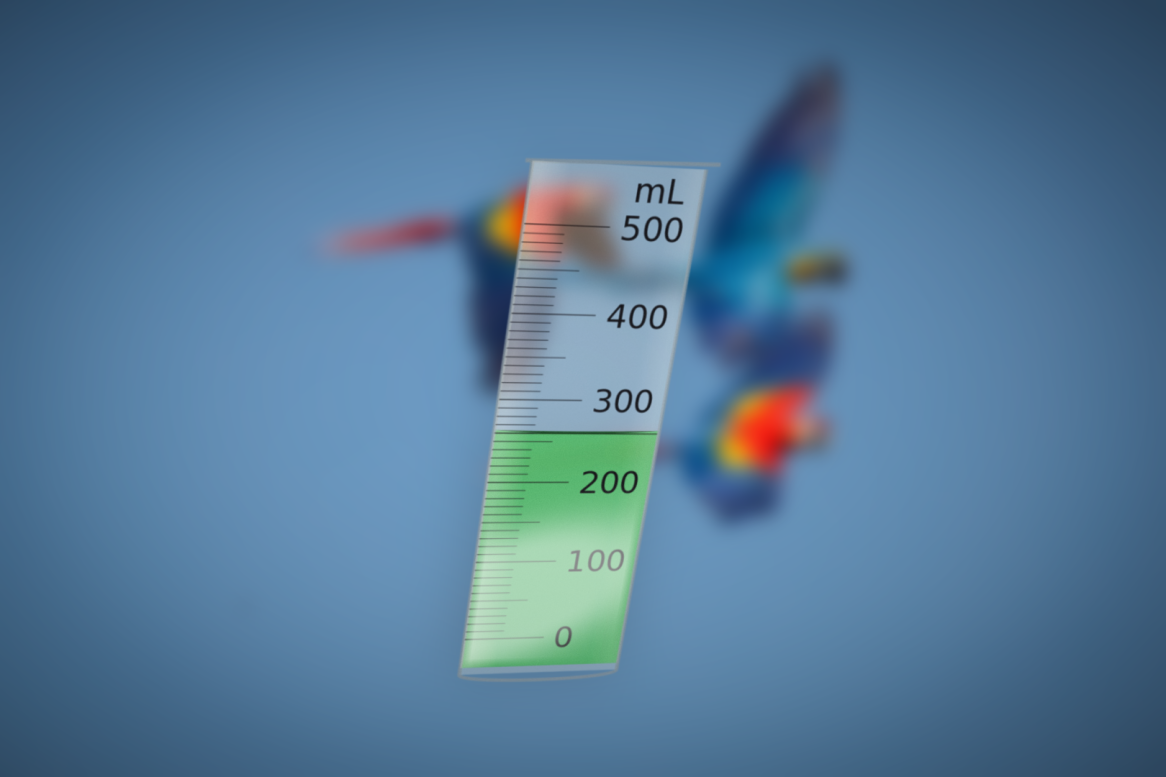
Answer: 260 mL
